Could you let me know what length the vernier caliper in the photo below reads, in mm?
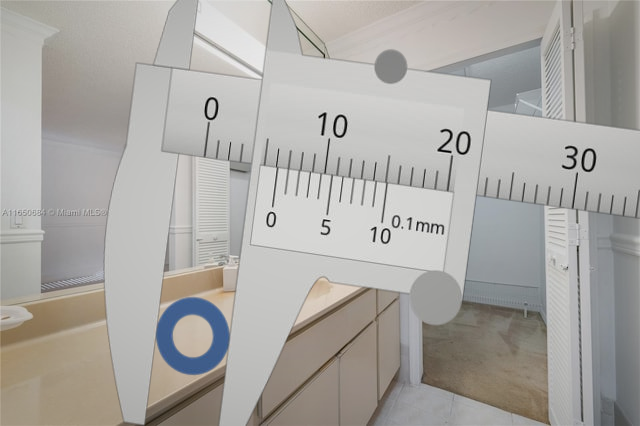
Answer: 6.1 mm
